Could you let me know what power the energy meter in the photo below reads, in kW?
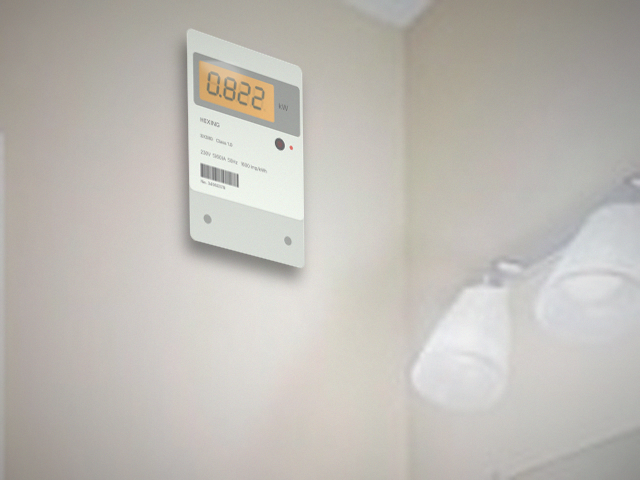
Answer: 0.822 kW
